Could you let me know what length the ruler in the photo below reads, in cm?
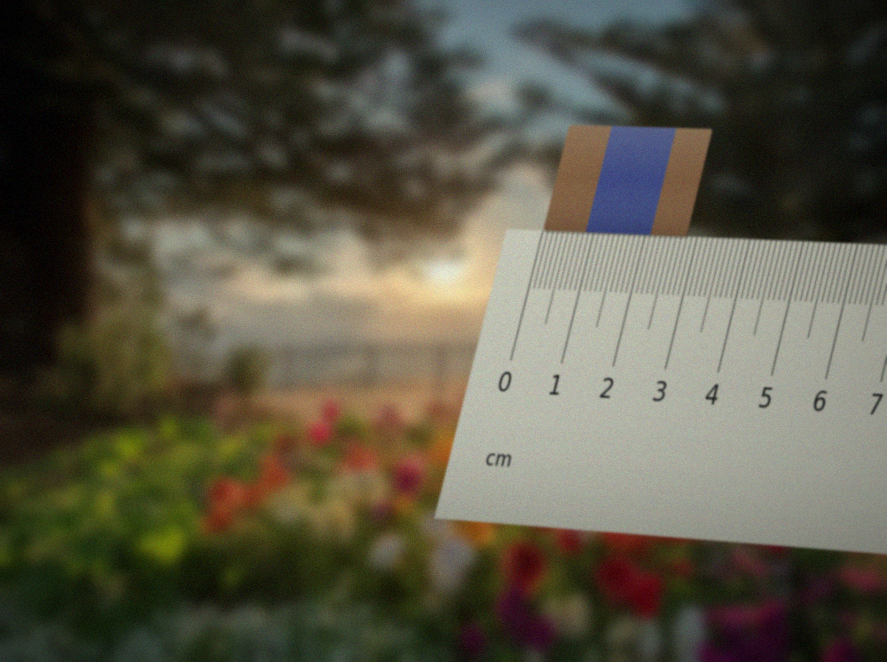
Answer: 2.8 cm
